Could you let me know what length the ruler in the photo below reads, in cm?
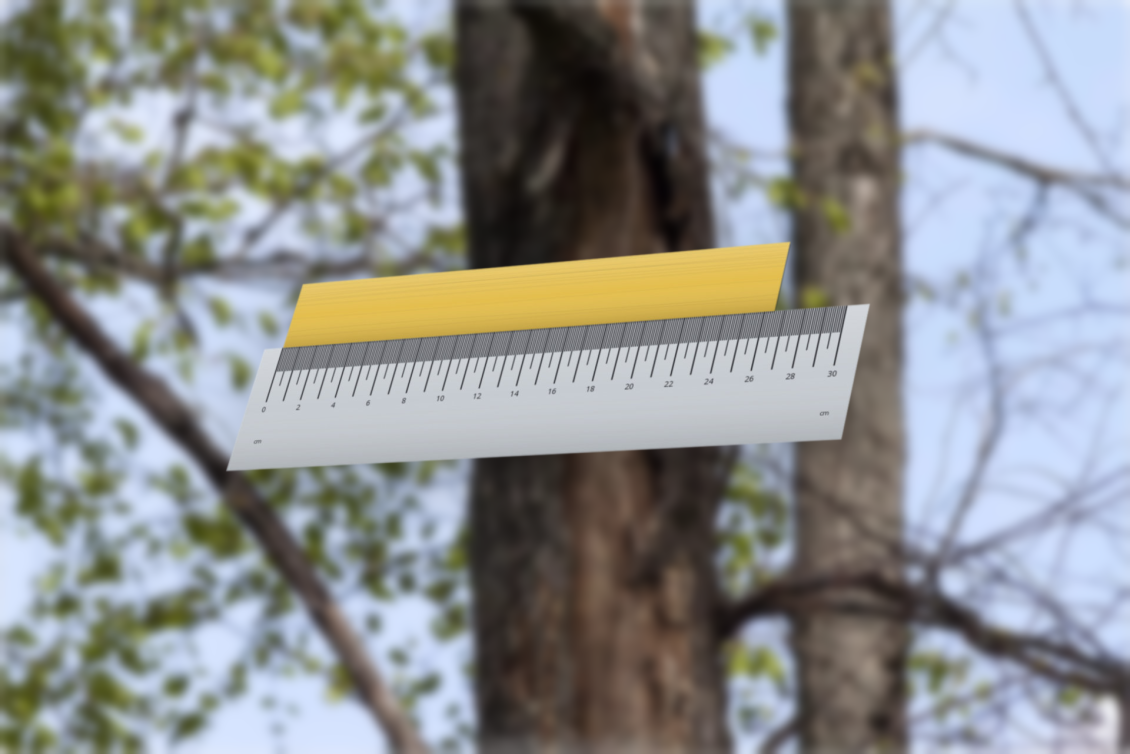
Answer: 26.5 cm
